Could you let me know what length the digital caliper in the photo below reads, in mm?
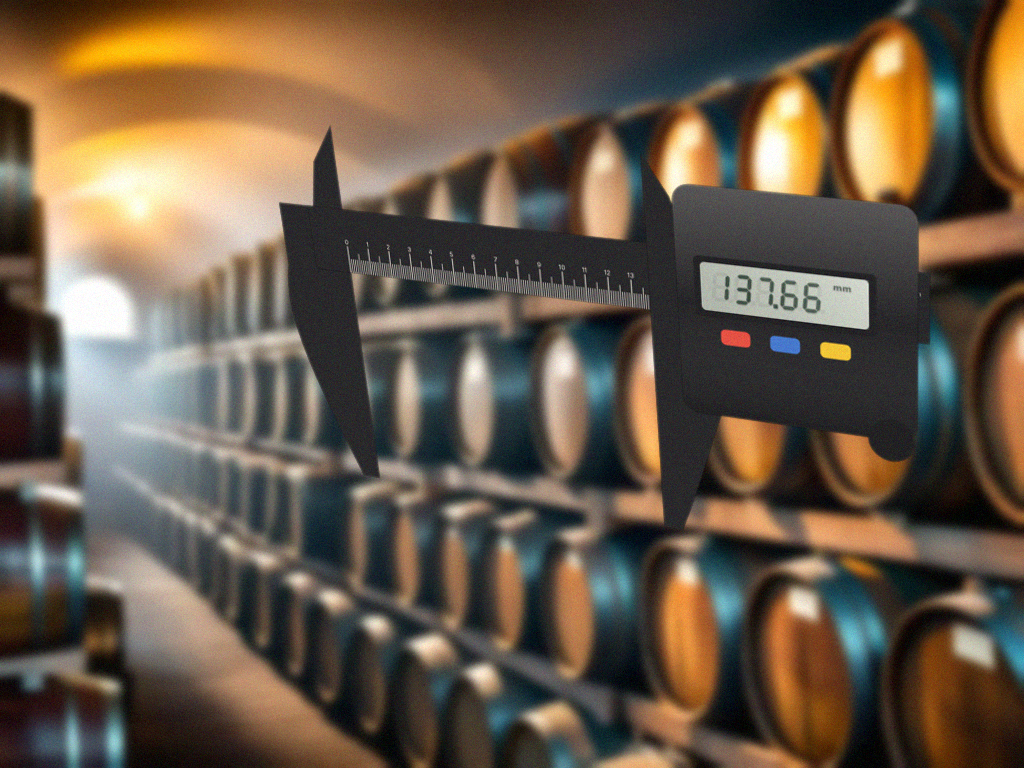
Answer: 137.66 mm
